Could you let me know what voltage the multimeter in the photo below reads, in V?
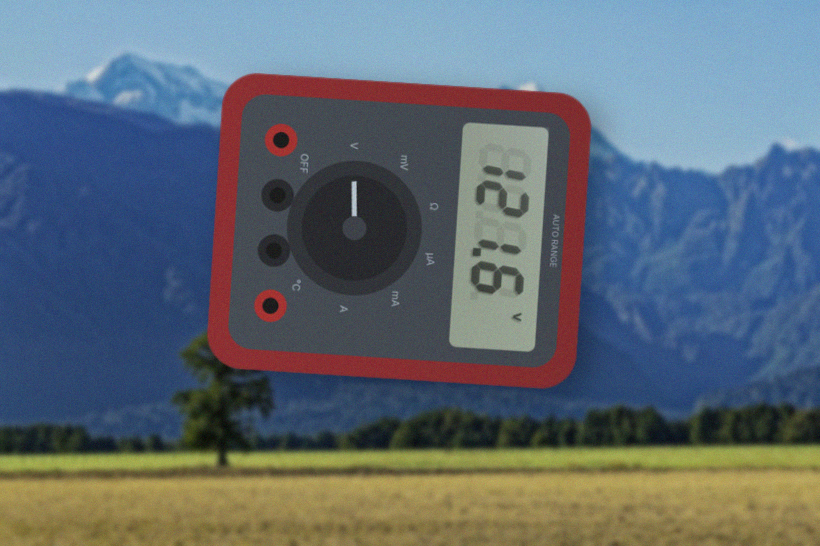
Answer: 121.6 V
